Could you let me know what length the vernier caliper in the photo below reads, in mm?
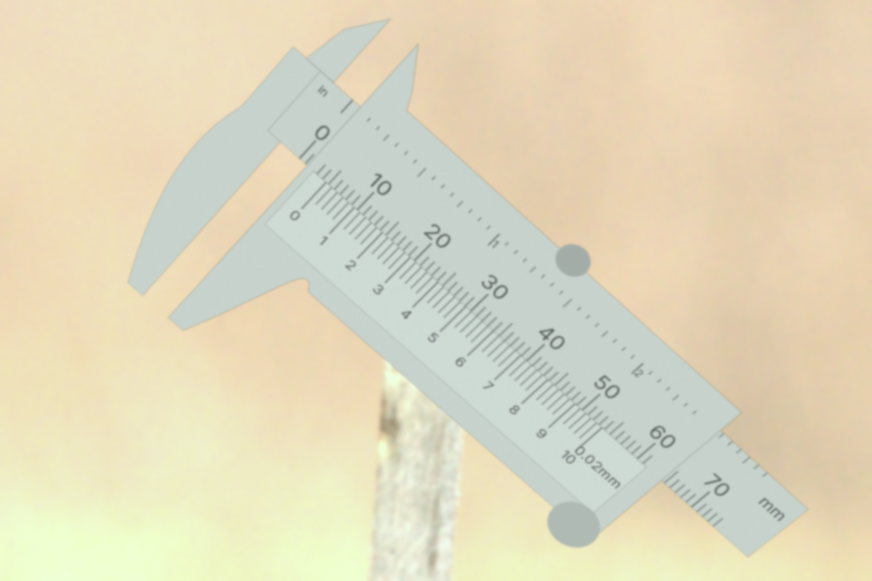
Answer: 4.6 mm
